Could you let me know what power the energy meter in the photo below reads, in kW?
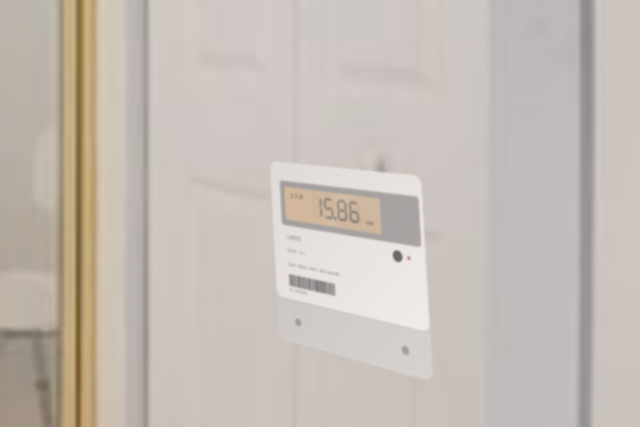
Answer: 15.86 kW
